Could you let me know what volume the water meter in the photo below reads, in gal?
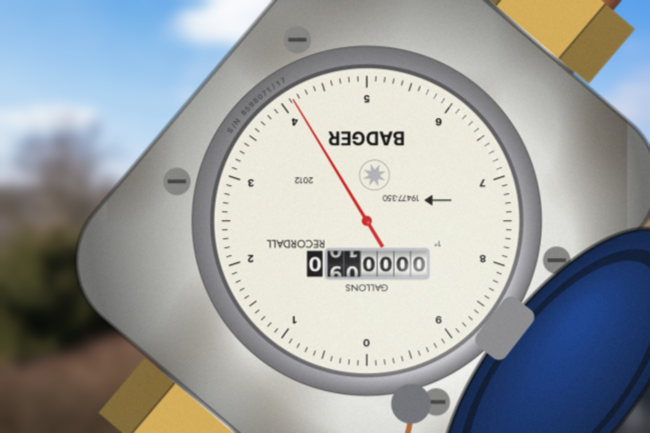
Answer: 94.1 gal
